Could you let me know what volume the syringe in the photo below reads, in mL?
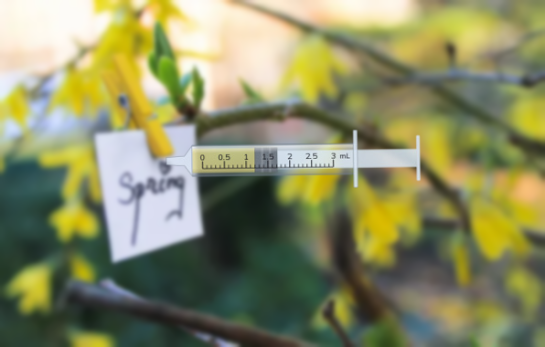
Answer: 1.2 mL
